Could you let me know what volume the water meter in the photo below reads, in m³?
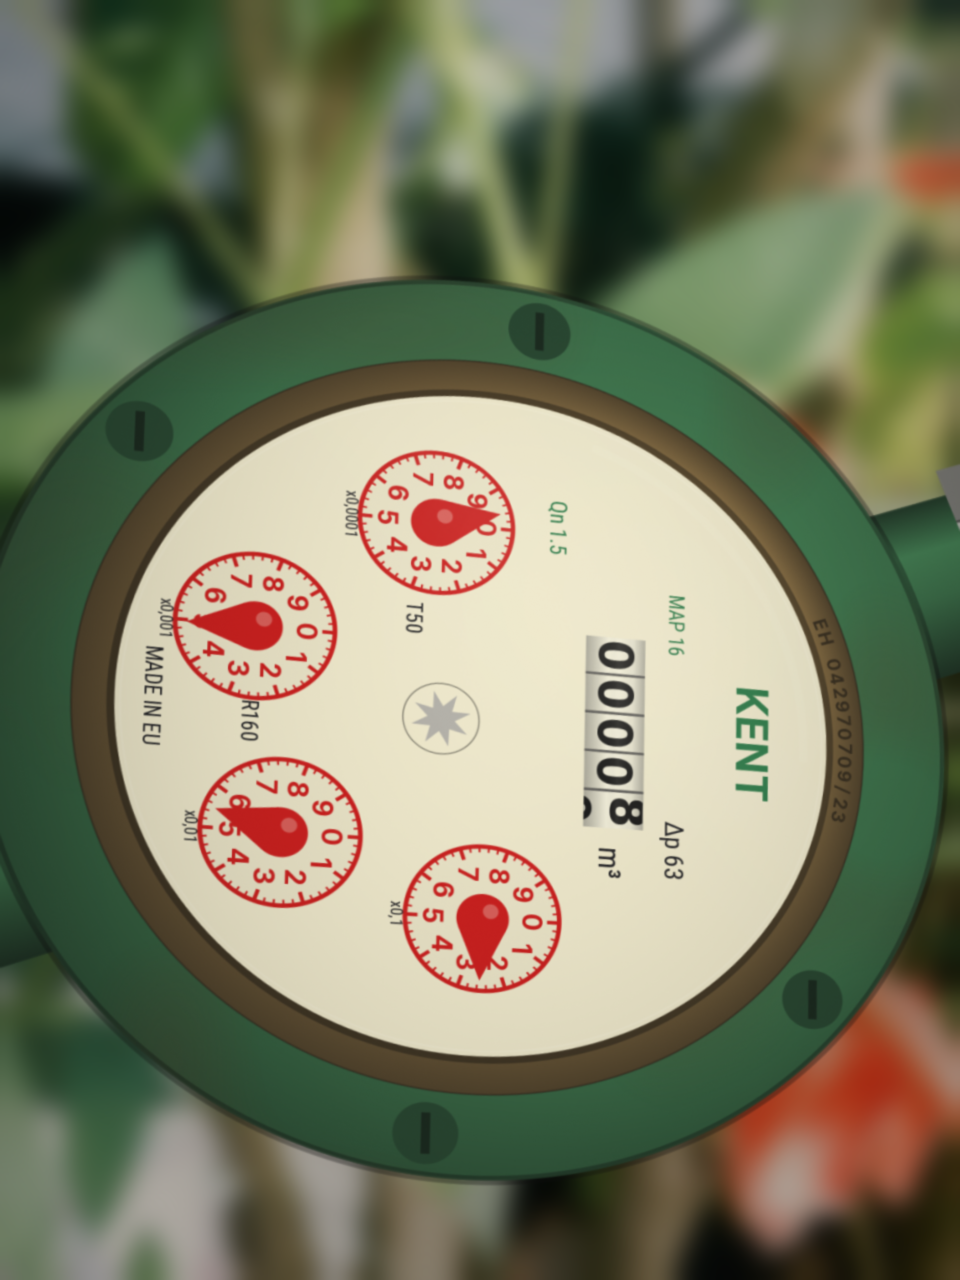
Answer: 8.2549 m³
